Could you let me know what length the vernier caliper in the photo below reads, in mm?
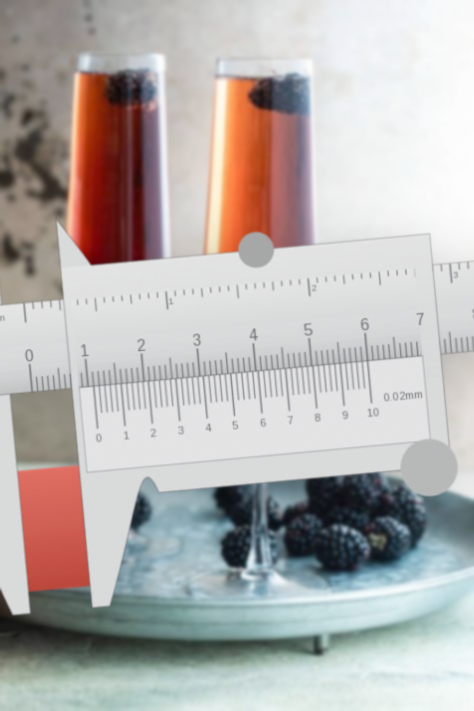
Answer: 11.0 mm
